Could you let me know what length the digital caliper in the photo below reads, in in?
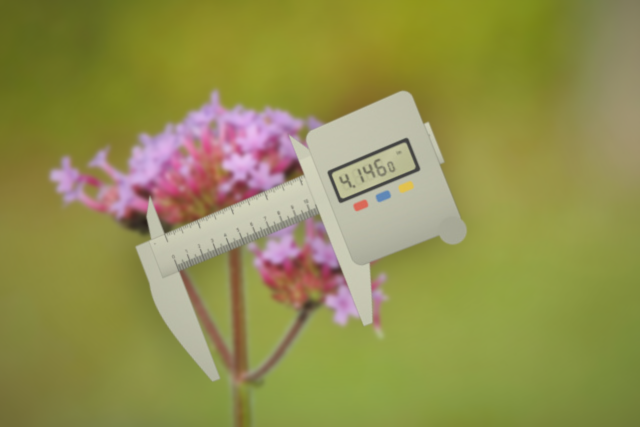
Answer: 4.1460 in
